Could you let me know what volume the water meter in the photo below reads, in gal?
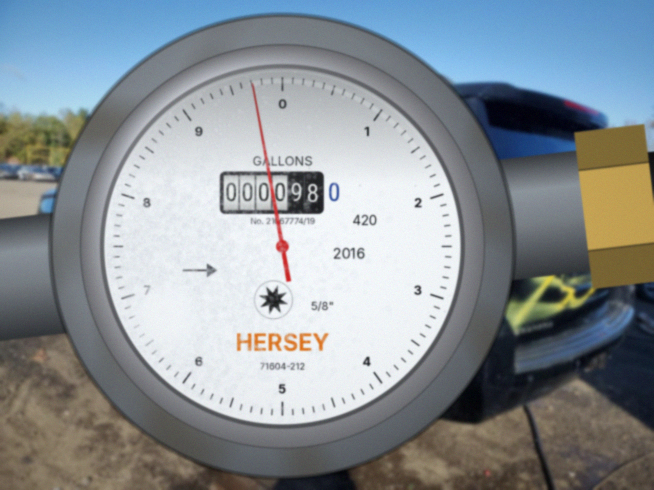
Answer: 979.7 gal
